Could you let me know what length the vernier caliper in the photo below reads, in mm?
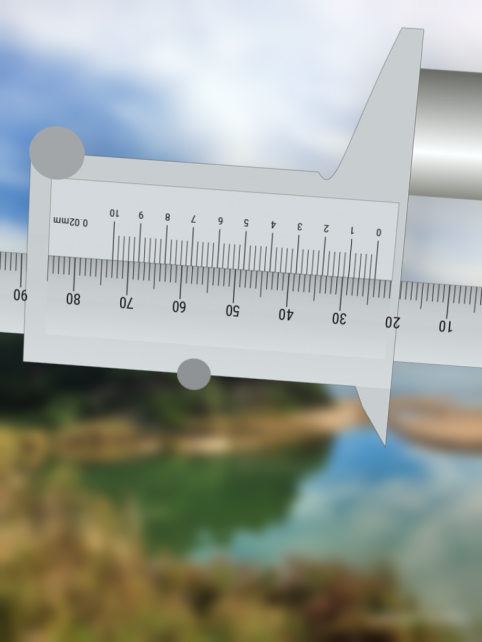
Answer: 24.0 mm
